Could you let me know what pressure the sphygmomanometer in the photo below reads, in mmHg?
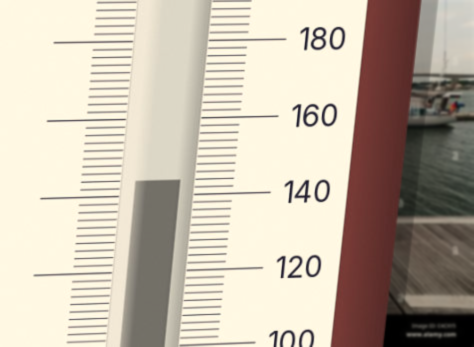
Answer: 144 mmHg
